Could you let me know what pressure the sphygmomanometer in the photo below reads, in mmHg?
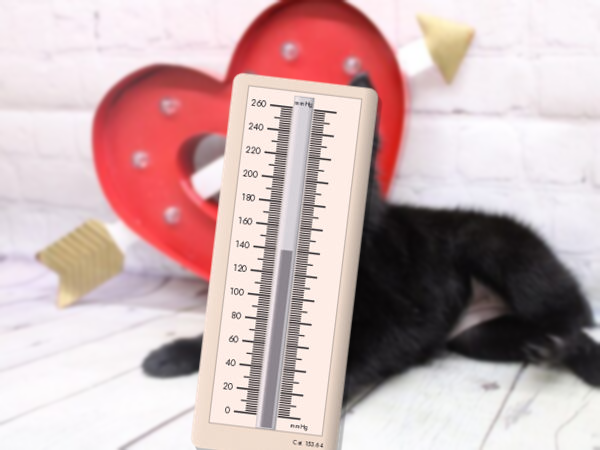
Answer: 140 mmHg
